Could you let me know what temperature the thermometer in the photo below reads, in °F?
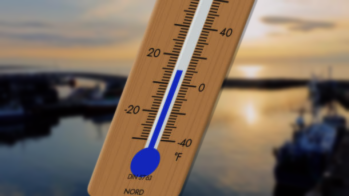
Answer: 10 °F
